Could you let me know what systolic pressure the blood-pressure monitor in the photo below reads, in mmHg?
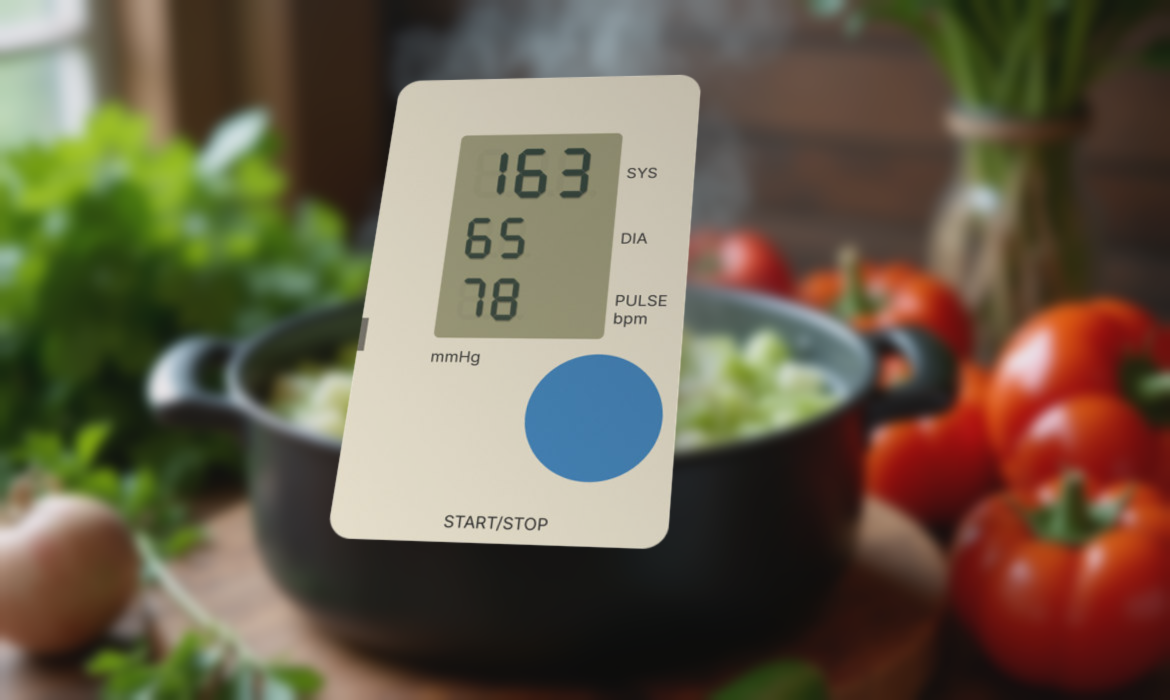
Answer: 163 mmHg
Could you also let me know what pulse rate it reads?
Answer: 78 bpm
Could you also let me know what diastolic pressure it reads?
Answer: 65 mmHg
